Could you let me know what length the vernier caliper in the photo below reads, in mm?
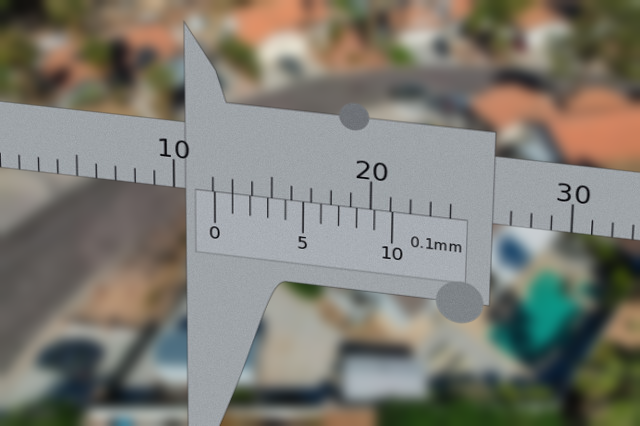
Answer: 12.1 mm
